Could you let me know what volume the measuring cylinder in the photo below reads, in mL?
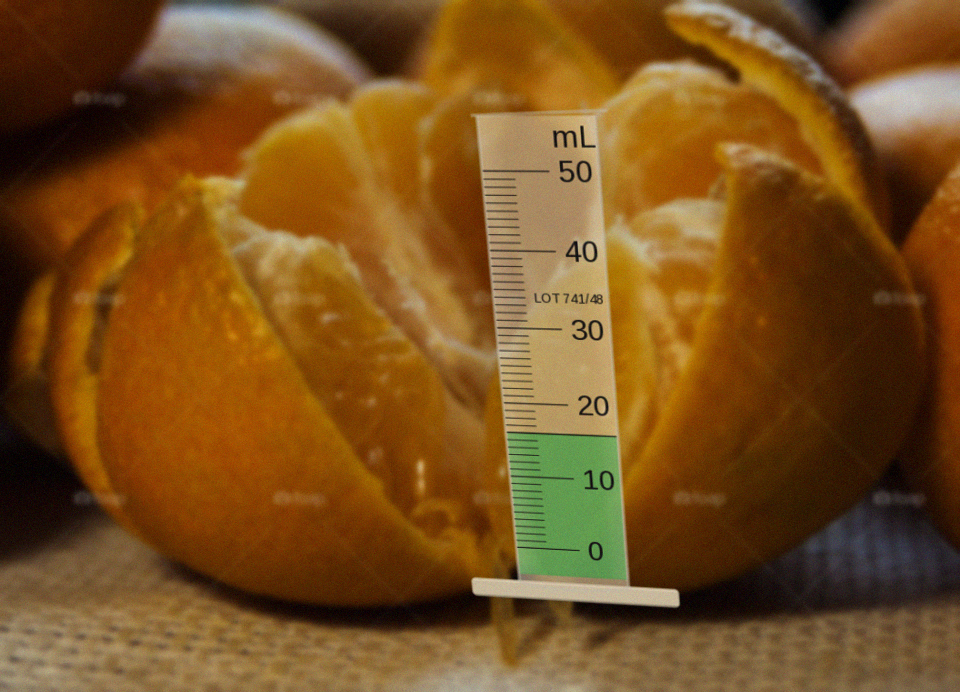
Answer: 16 mL
